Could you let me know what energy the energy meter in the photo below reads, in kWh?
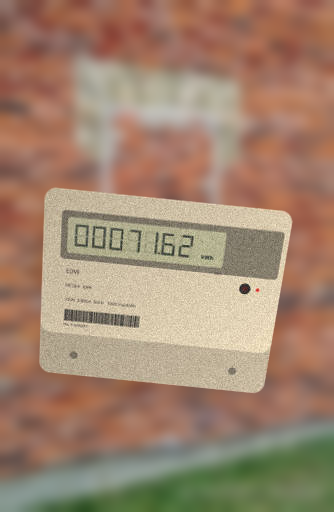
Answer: 71.62 kWh
